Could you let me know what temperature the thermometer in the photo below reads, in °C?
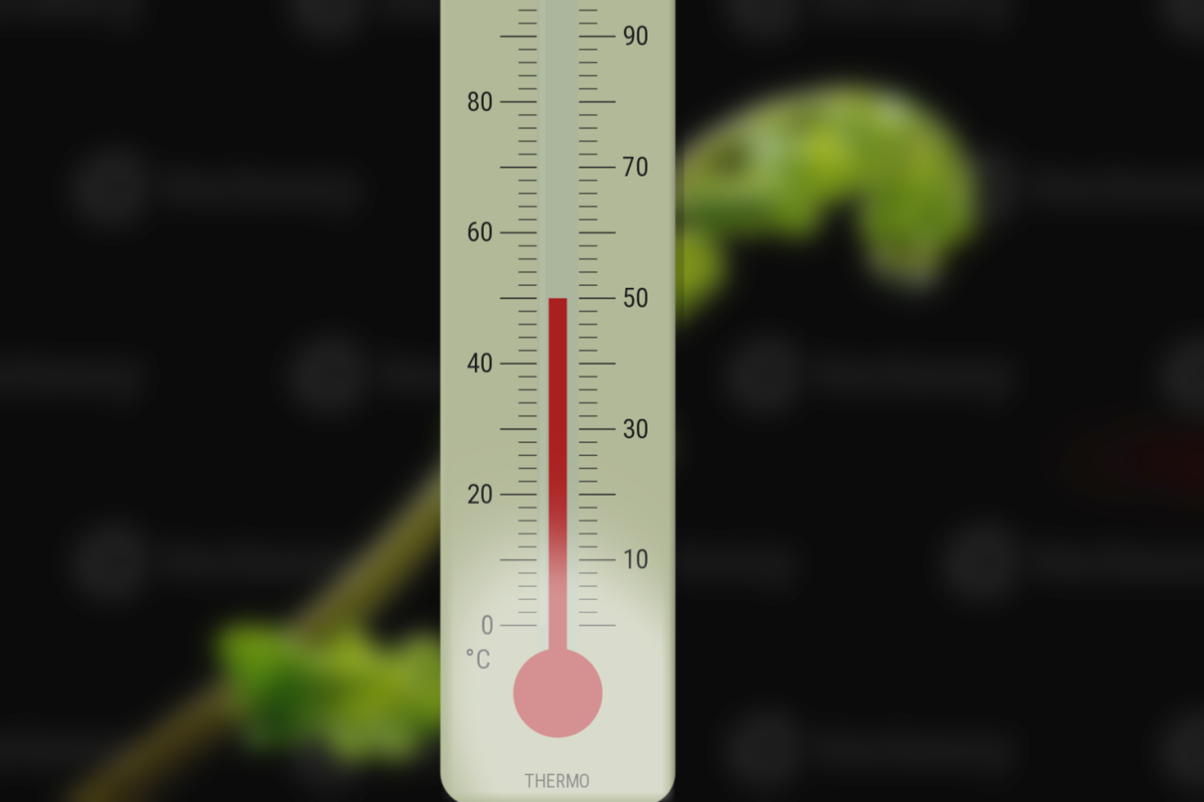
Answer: 50 °C
